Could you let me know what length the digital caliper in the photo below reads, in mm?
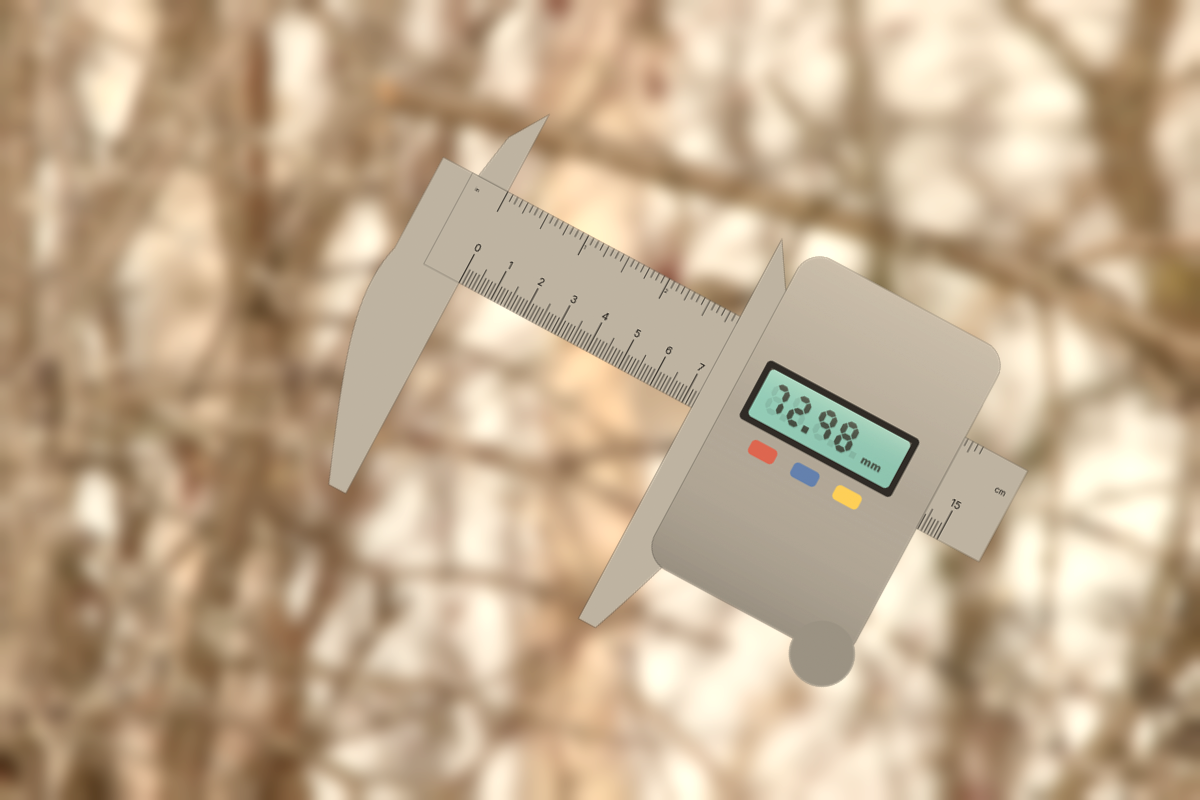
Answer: 72.98 mm
